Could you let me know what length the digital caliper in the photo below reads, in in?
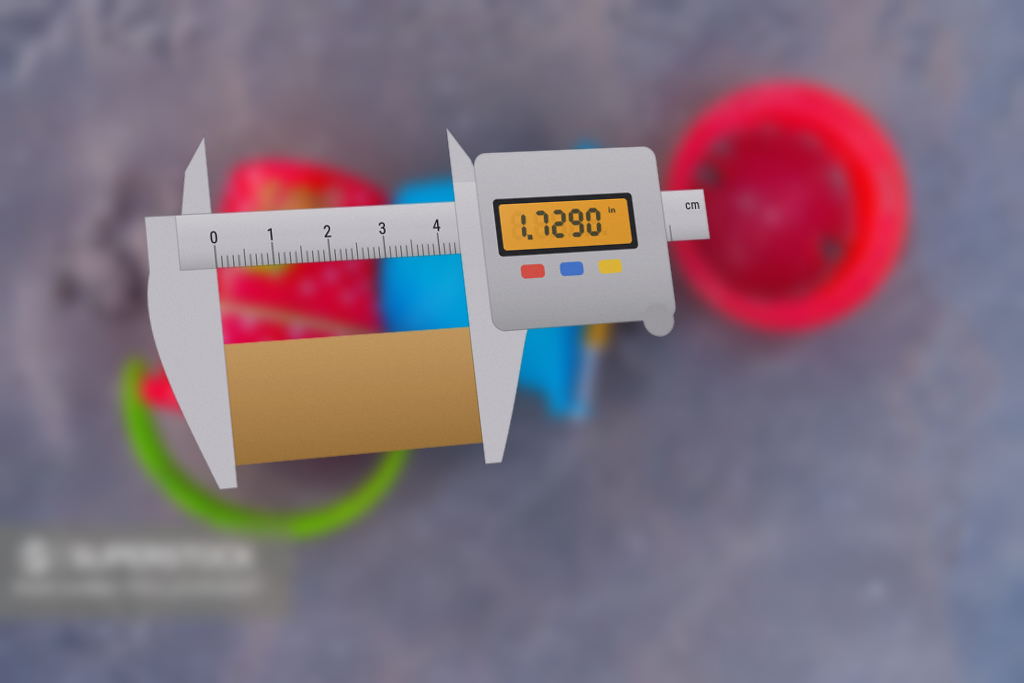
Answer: 1.7290 in
